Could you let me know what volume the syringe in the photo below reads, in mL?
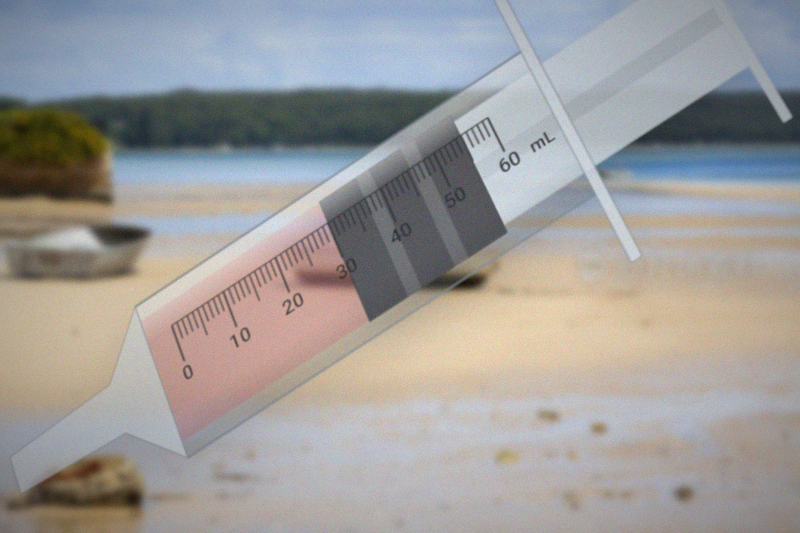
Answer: 30 mL
